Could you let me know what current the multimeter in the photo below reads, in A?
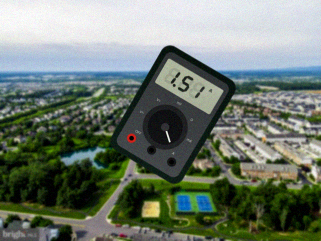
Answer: 1.51 A
